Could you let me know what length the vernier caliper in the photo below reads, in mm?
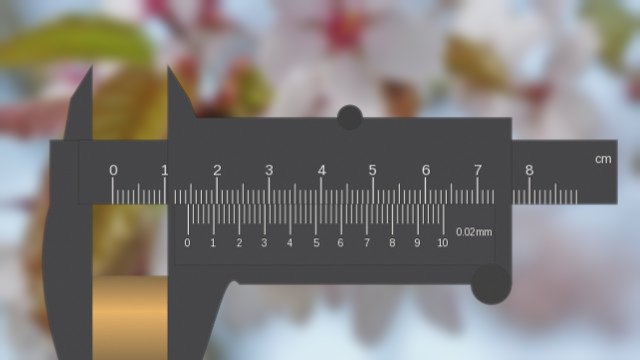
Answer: 14.5 mm
